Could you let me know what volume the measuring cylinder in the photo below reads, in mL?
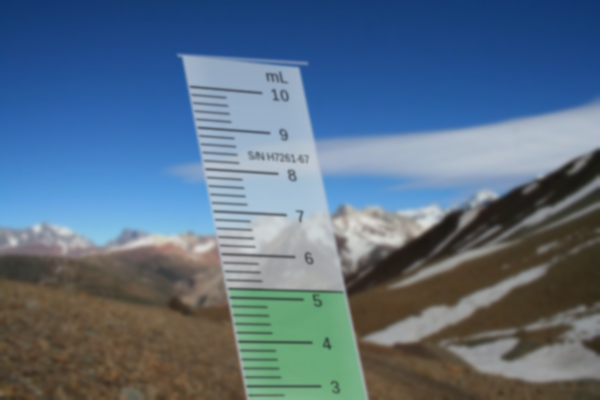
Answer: 5.2 mL
